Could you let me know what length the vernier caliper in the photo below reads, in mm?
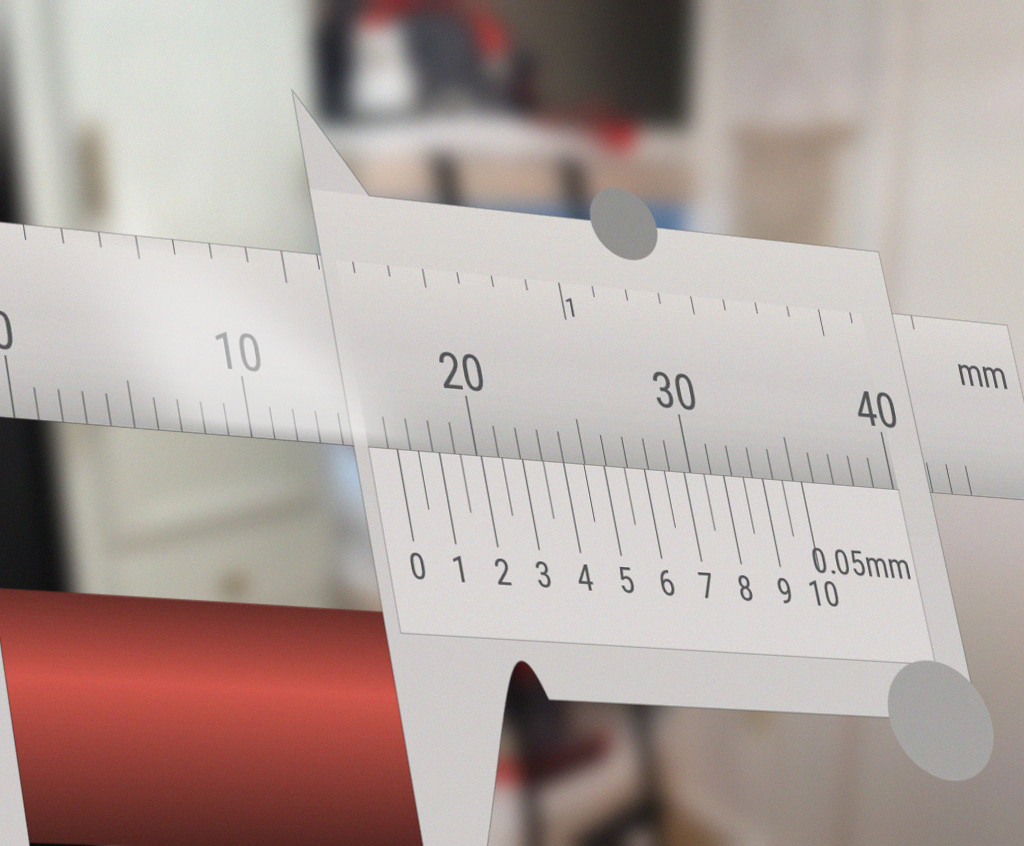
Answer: 16.4 mm
